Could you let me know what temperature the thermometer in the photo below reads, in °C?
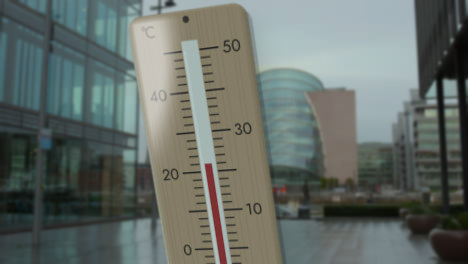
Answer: 22 °C
